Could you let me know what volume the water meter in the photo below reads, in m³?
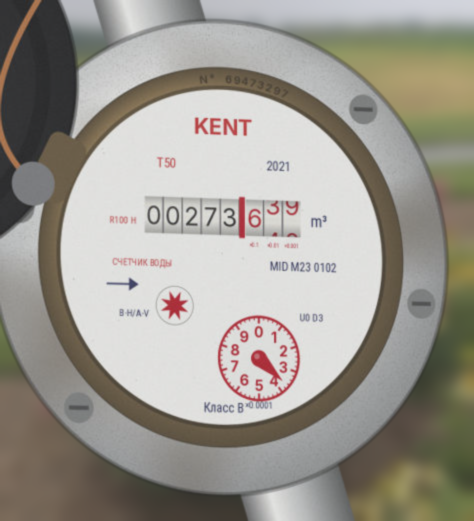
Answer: 273.6393 m³
